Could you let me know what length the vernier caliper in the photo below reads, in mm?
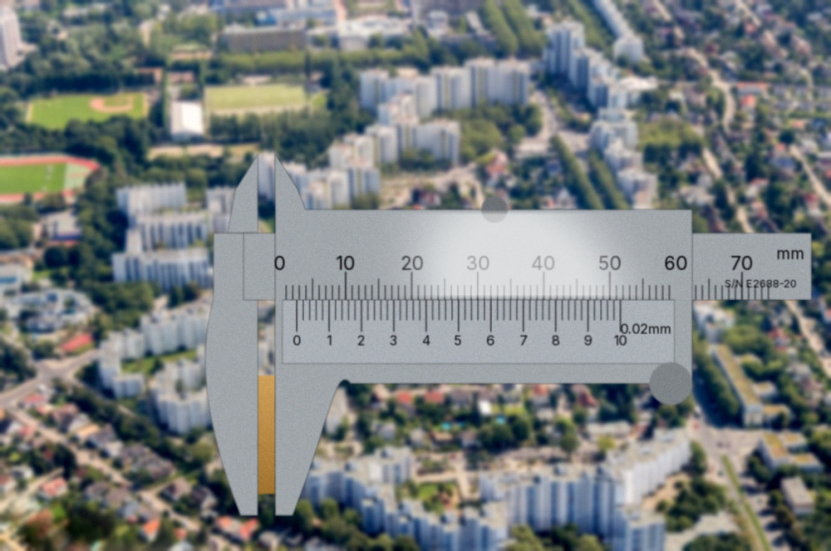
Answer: 2.6 mm
